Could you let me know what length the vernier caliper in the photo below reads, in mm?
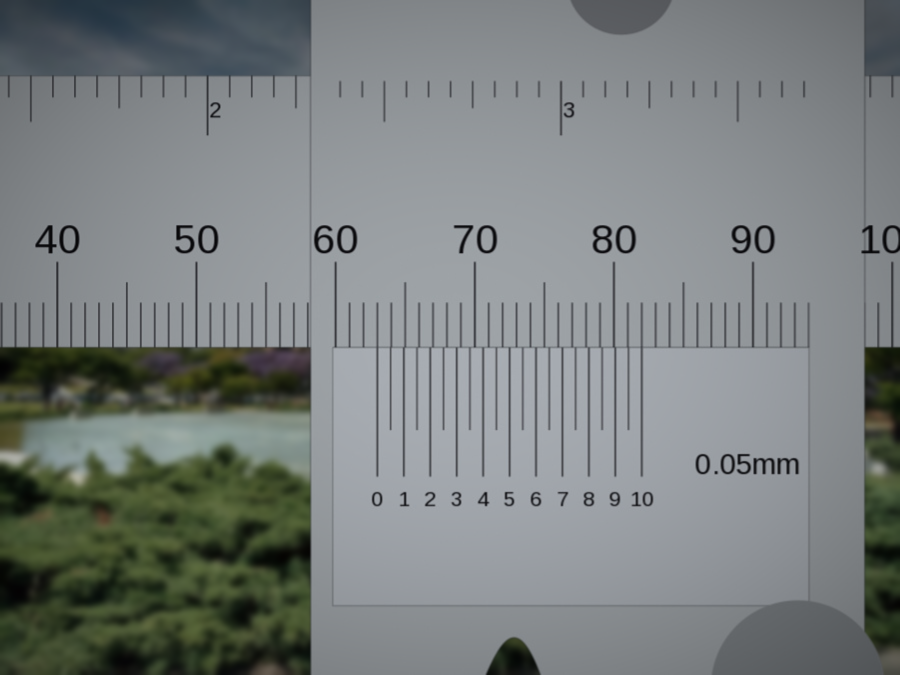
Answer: 63.0 mm
